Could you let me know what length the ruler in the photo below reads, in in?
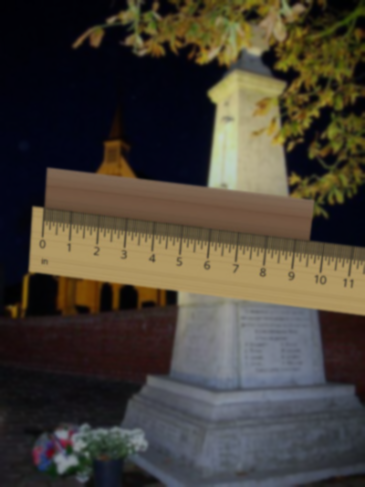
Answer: 9.5 in
